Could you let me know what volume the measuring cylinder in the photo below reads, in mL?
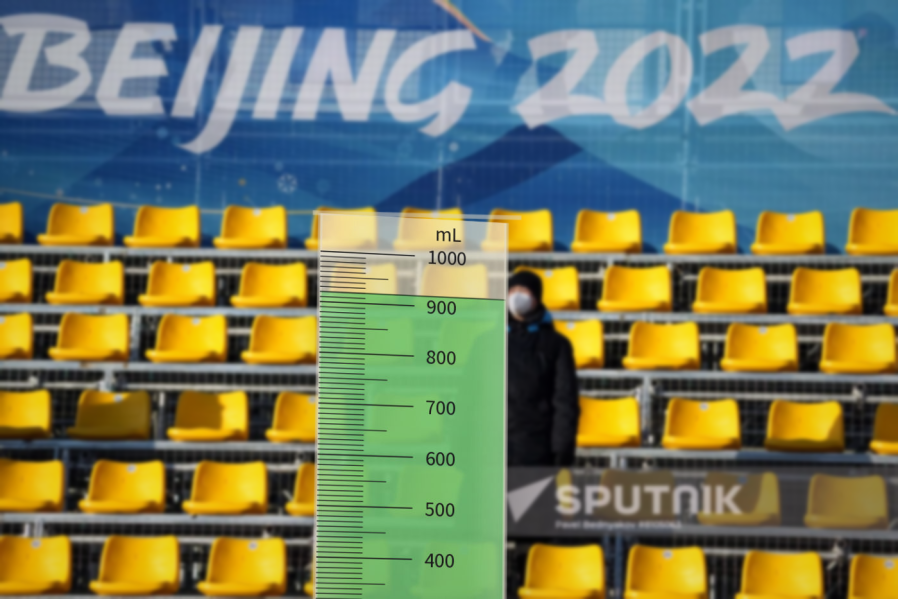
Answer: 920 mL
